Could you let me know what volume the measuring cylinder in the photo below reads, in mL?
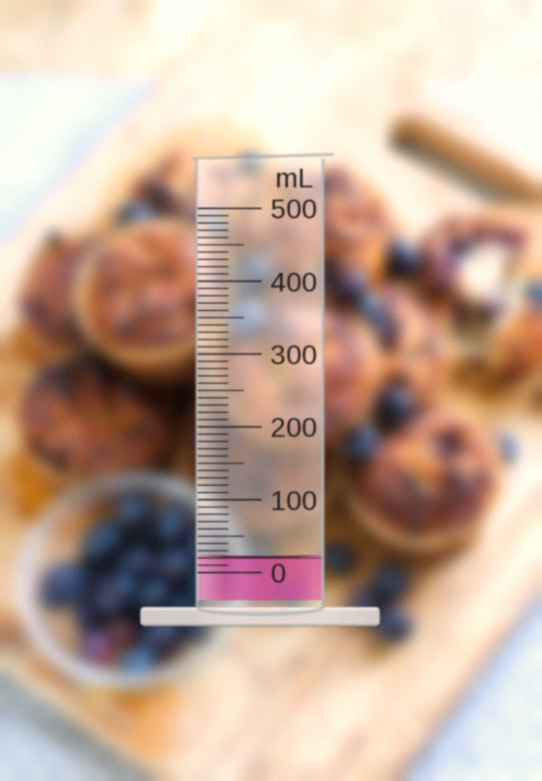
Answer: 20 mL
